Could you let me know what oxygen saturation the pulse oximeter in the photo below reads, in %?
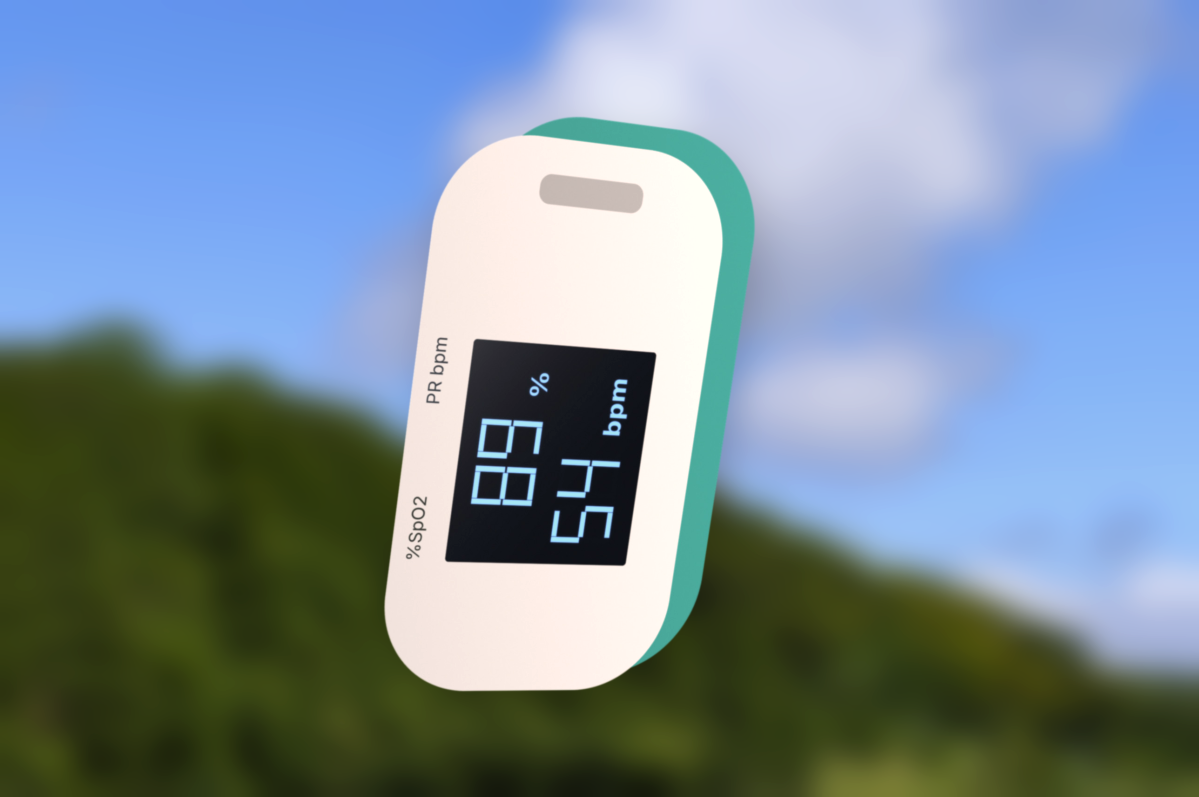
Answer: 89 %
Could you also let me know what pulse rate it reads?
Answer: 54 bpm
